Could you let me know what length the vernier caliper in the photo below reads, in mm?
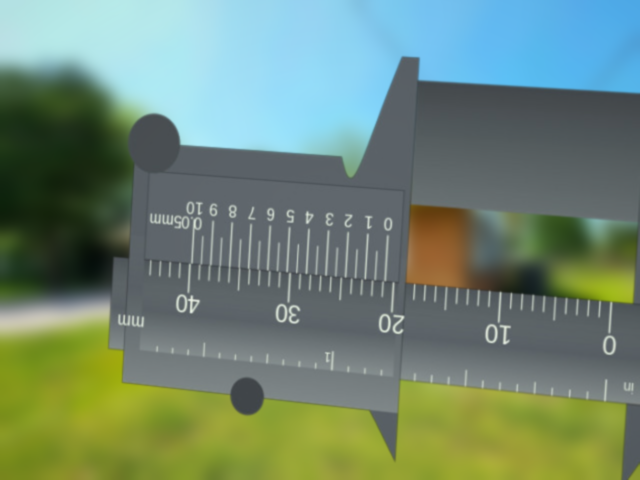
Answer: 20.8 mm
